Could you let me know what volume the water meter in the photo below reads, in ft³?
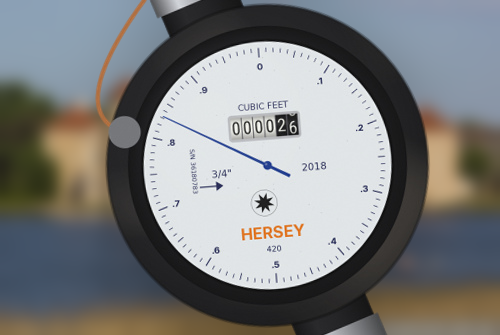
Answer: 25.83 ft³
